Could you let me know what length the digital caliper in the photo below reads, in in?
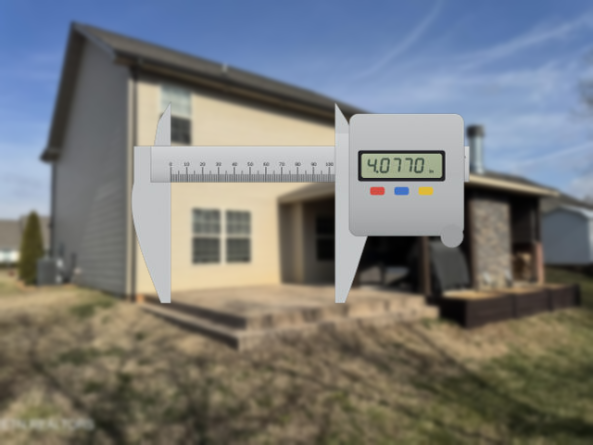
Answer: 4.0770 in
